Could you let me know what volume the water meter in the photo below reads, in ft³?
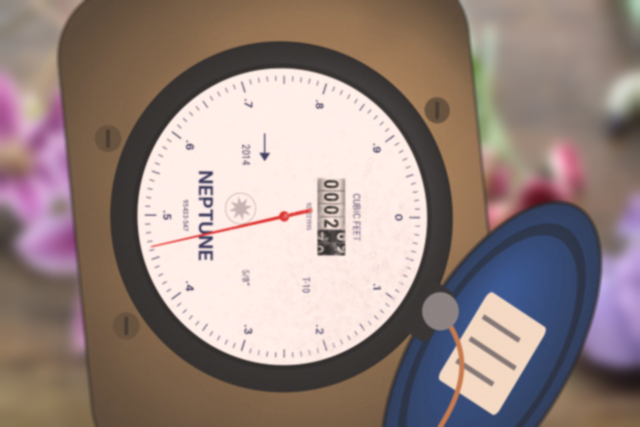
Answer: 269.46 ft³
